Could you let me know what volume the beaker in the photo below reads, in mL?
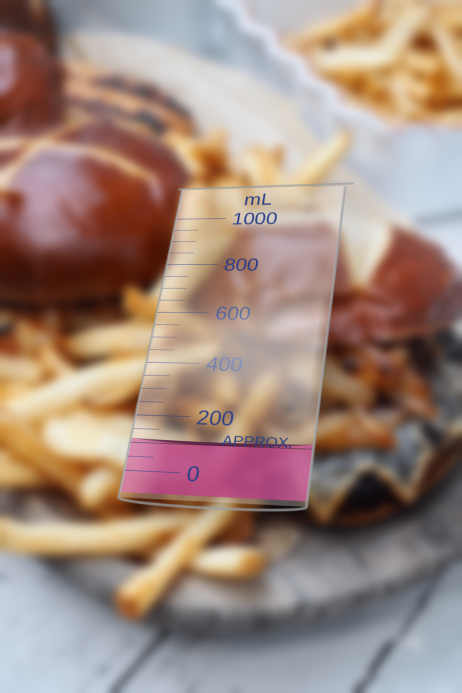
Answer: 100 mL
